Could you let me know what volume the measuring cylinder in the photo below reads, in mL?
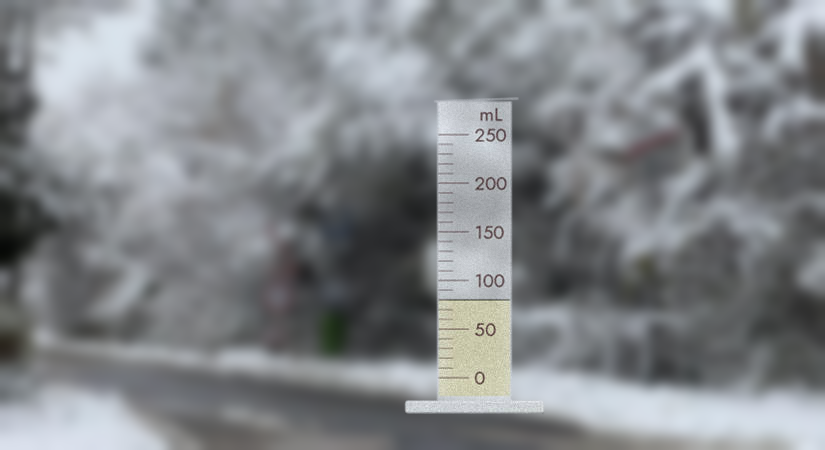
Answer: 80 mL
